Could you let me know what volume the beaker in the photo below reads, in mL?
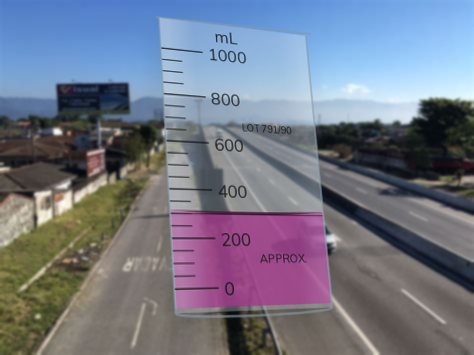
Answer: 300 mL
